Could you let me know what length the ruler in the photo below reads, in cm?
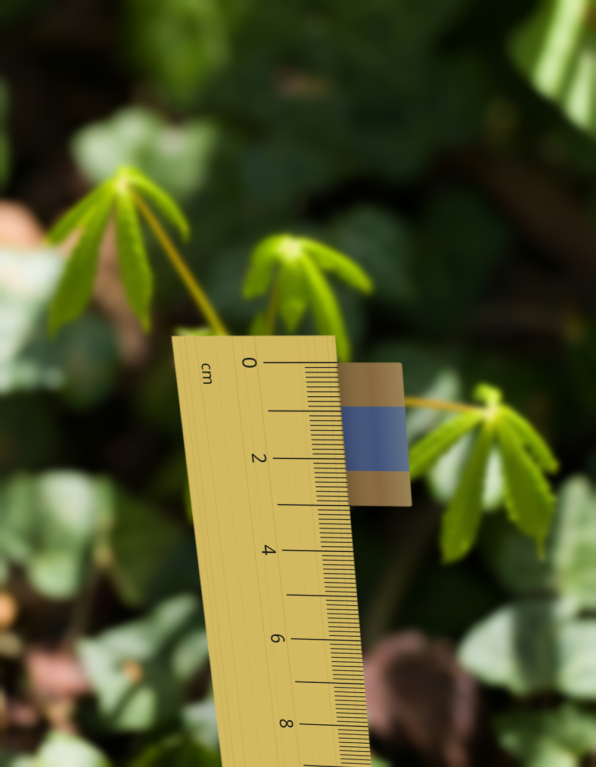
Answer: 3 cm
